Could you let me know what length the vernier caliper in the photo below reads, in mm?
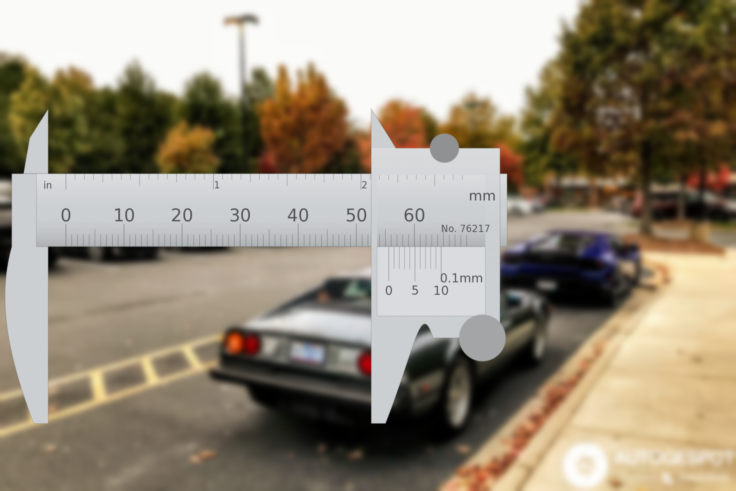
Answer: 55.6 mm
